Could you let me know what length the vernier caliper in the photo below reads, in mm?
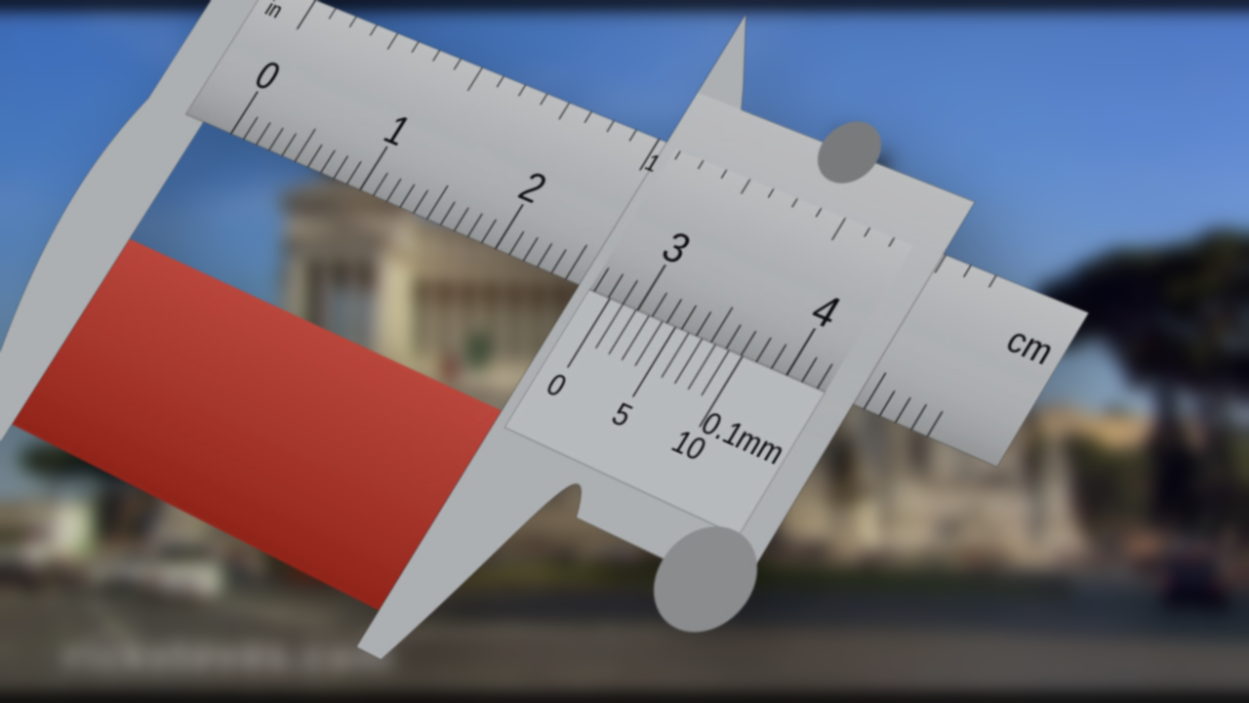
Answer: 28.1 mm
